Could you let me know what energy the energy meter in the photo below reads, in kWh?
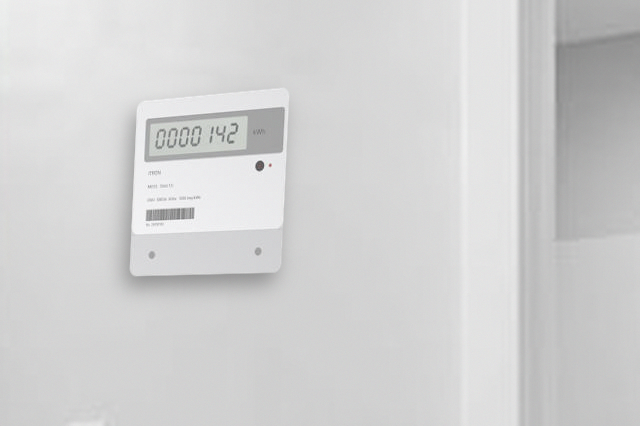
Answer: 142 kWh
